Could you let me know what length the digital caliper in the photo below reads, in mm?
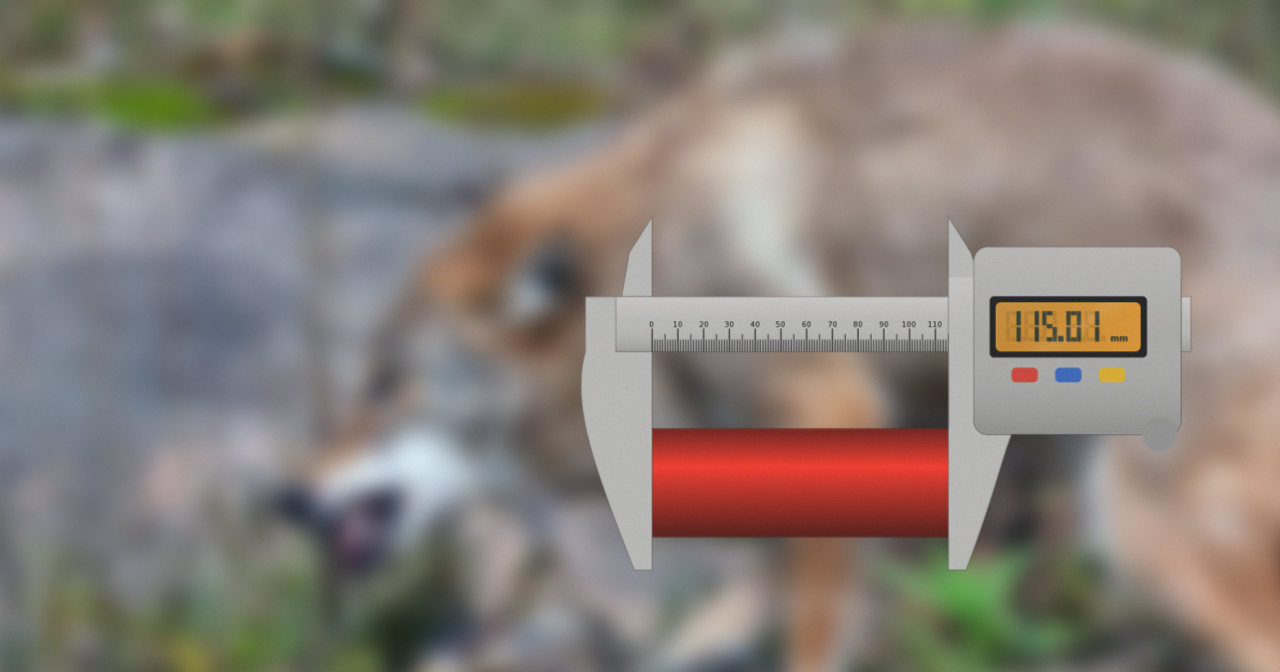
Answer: 115.01 mm
